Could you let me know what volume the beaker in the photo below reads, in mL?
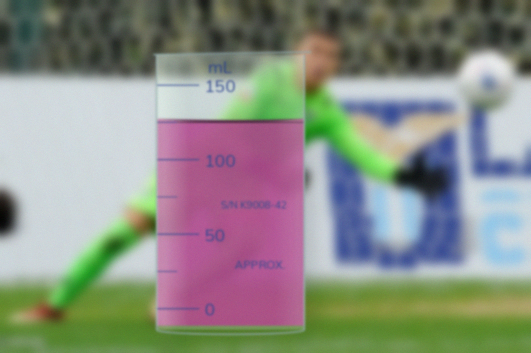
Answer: 125 mL
